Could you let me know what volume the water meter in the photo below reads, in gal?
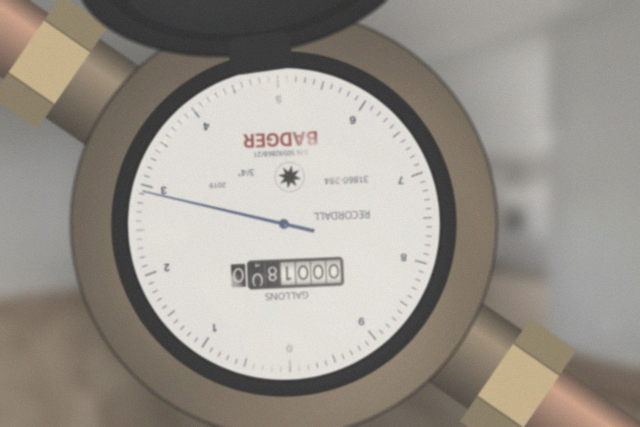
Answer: 1802.9 gal
